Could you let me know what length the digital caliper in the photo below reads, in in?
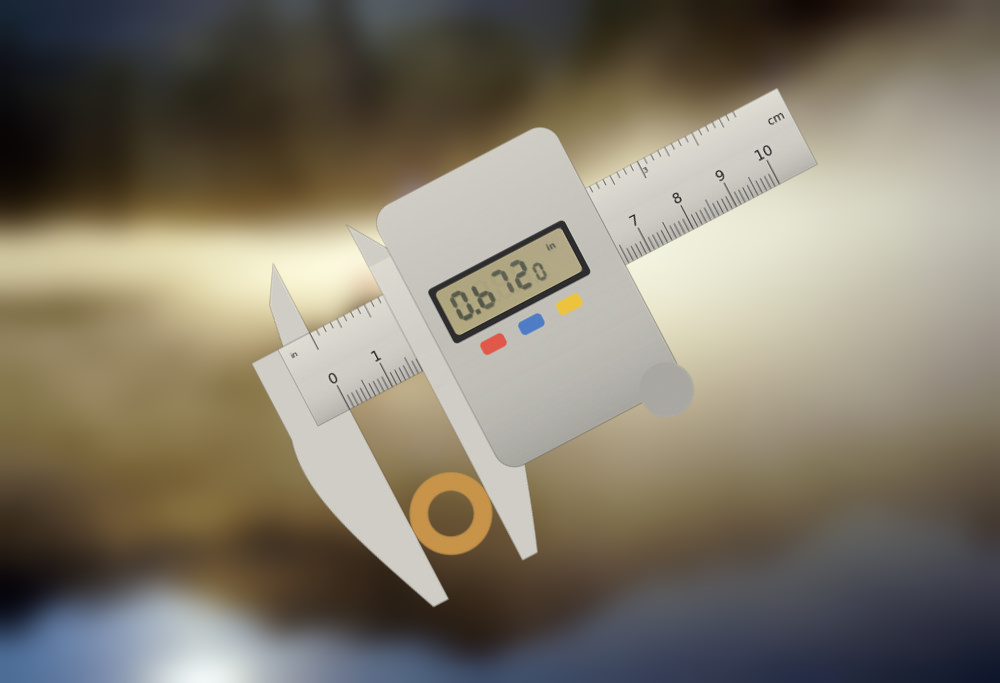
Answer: 0.6720 in
